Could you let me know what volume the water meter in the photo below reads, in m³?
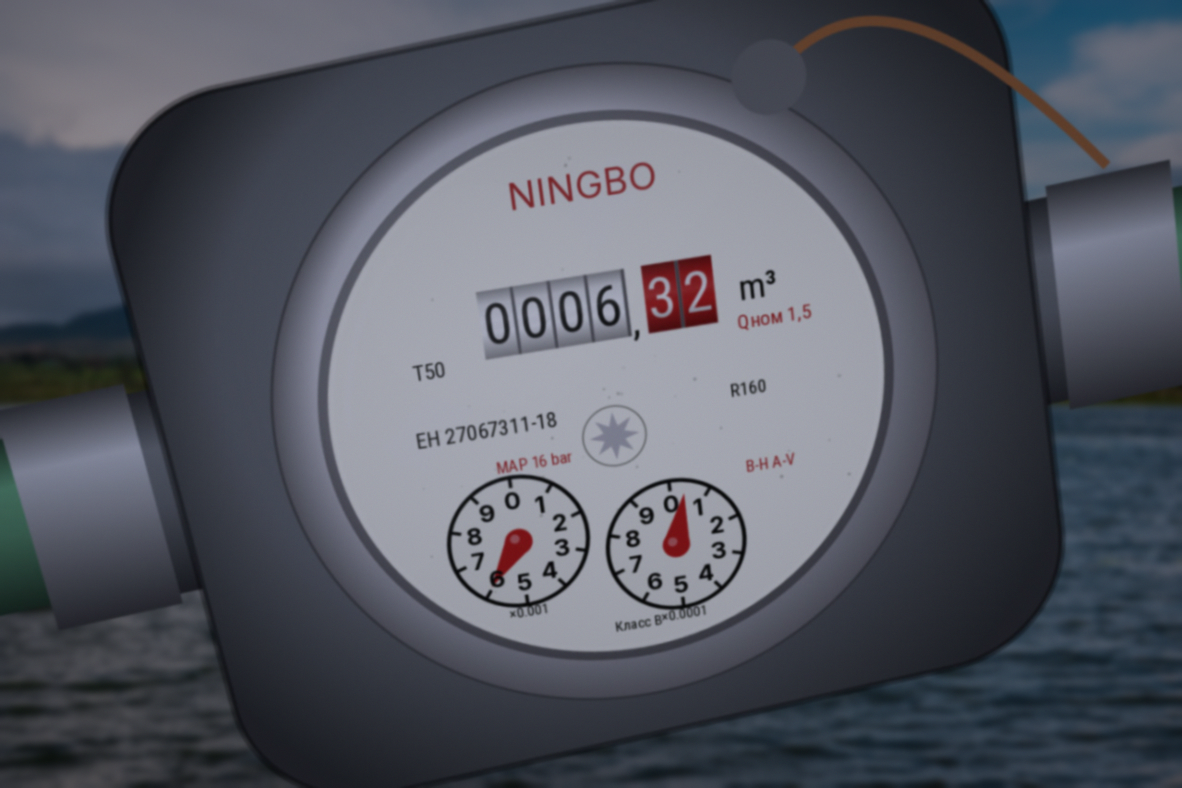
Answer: 6.3260 m³
